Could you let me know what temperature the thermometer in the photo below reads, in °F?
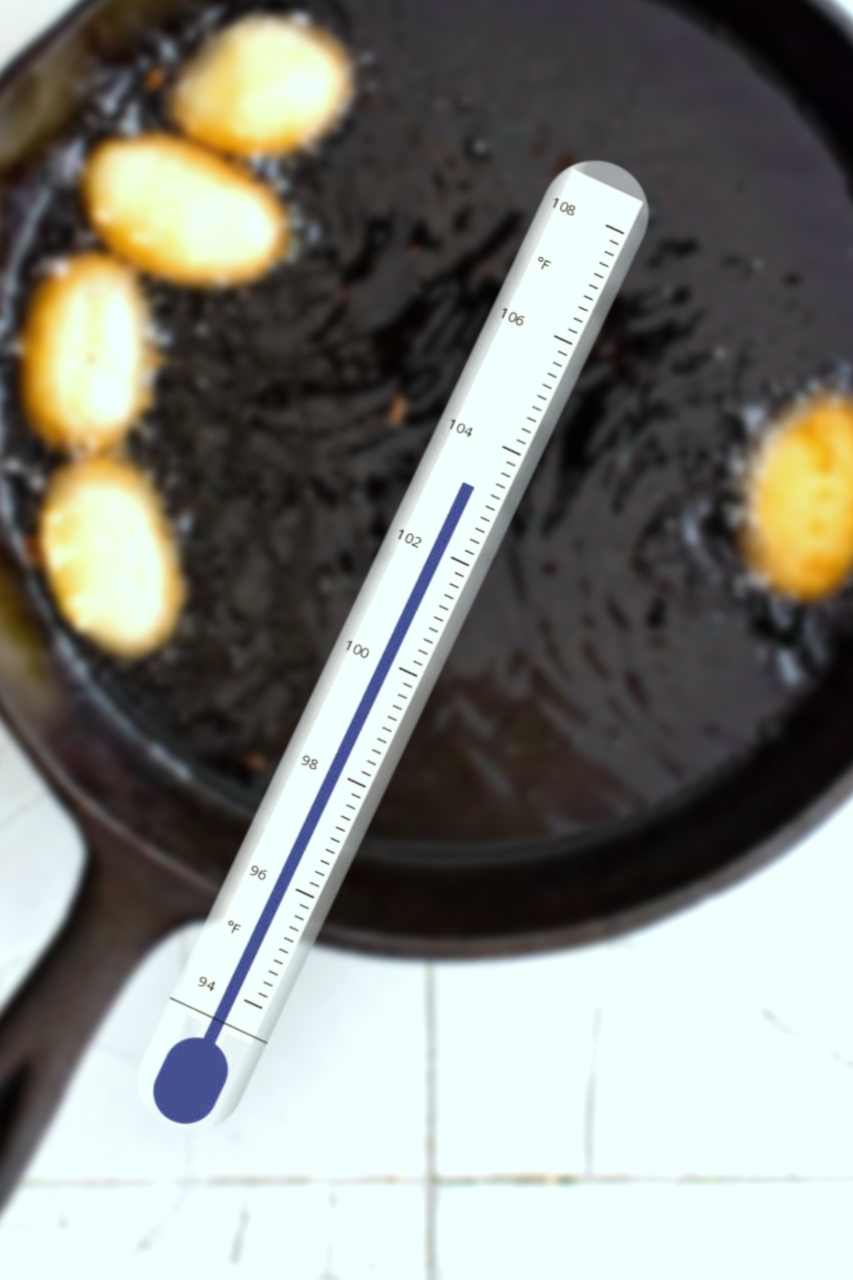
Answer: 103.2 °F
